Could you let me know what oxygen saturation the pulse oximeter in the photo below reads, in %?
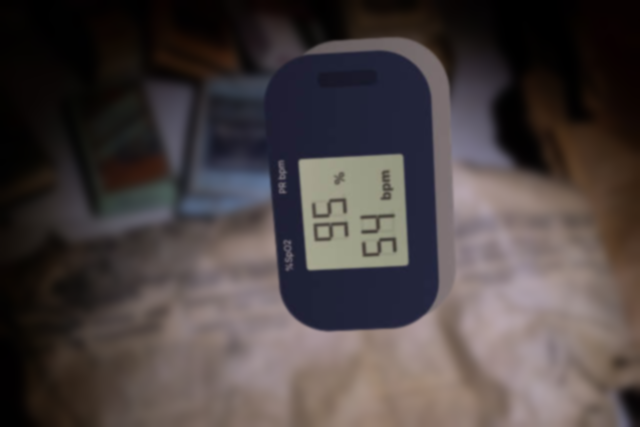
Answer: 95 %
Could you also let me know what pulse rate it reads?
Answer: 54 bpm
